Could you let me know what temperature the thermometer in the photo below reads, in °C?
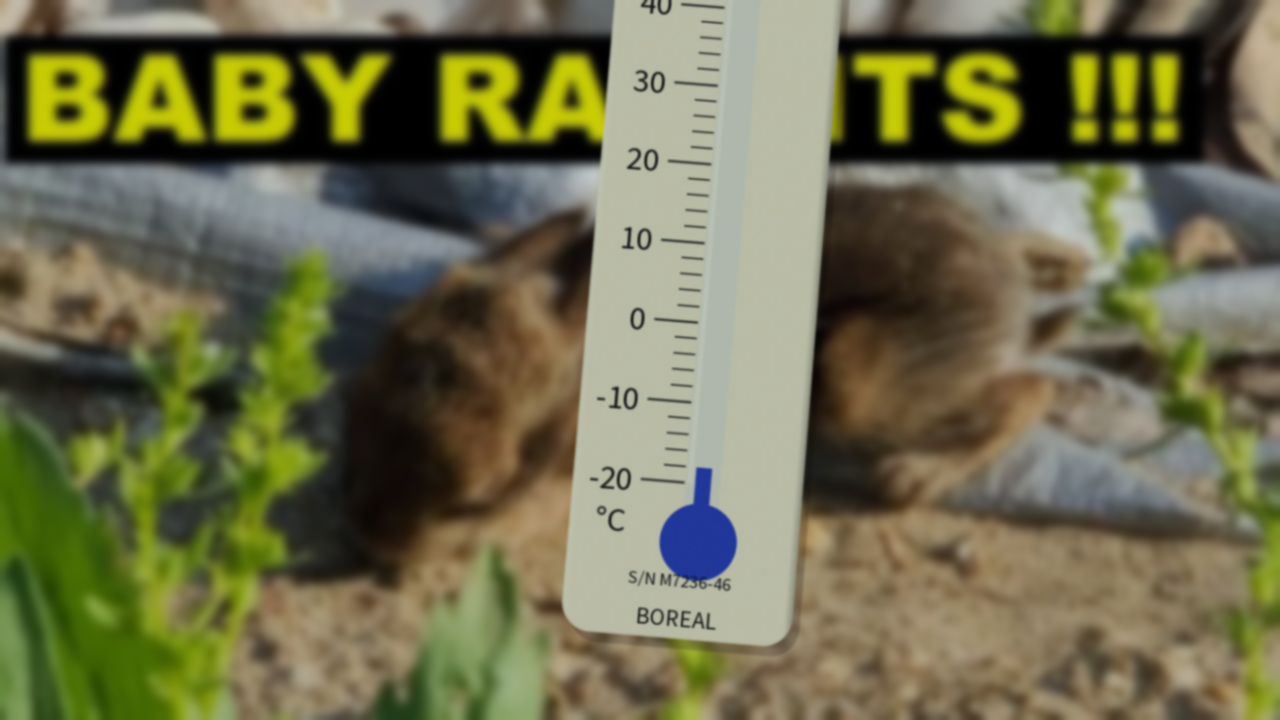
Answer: -18 °C
